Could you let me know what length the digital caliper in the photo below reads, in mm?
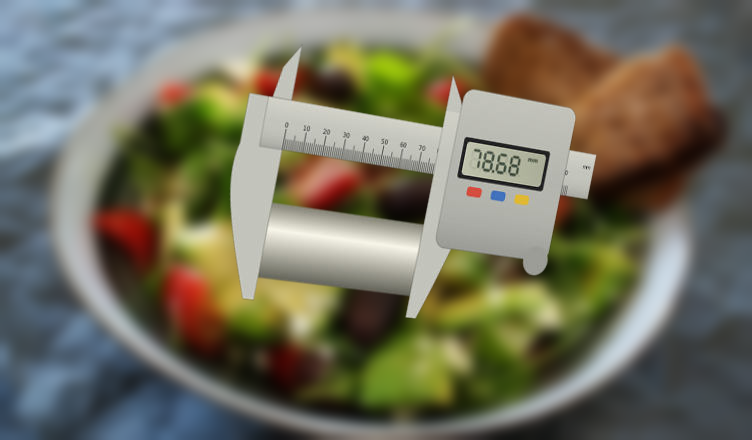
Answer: 78.68 mm
